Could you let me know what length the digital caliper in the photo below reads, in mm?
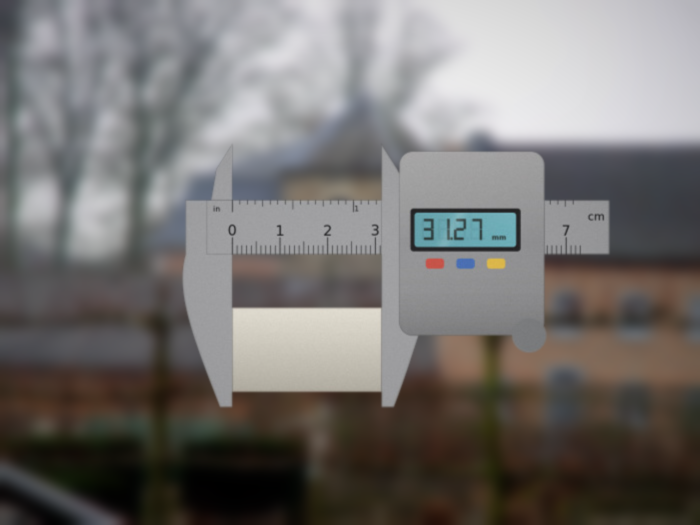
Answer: 31.27 mm
